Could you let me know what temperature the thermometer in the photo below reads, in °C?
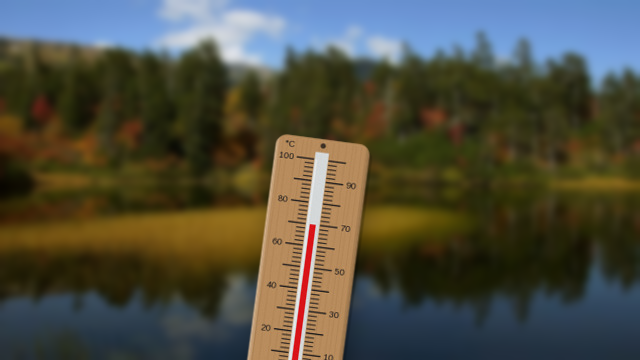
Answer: 70 °C
